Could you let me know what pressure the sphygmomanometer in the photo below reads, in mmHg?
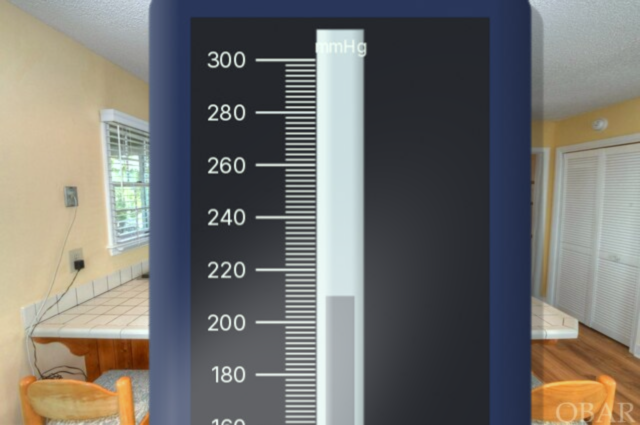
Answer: 210 mmHg
